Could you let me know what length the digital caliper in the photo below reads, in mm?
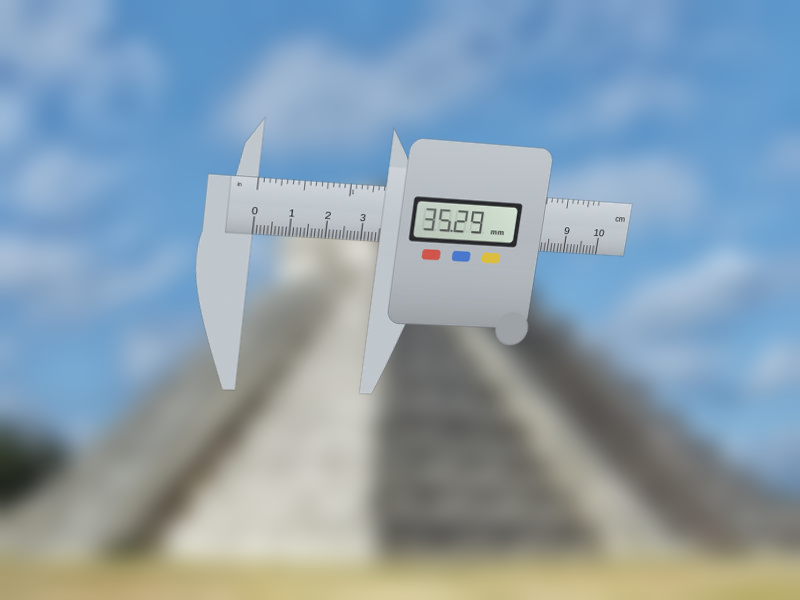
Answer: 35.29 mm
